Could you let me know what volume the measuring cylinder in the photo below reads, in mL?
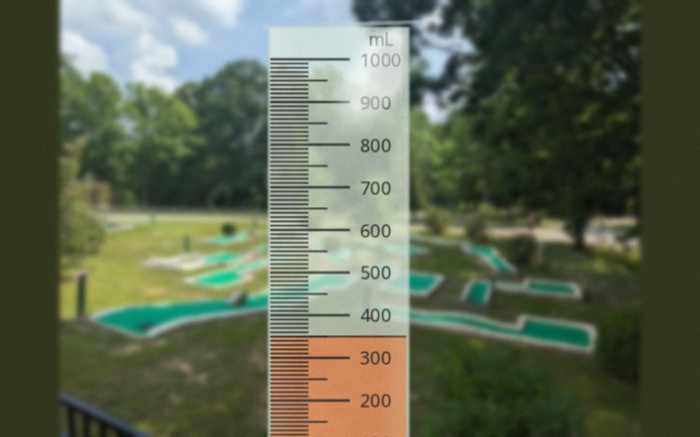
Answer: 350 mL
